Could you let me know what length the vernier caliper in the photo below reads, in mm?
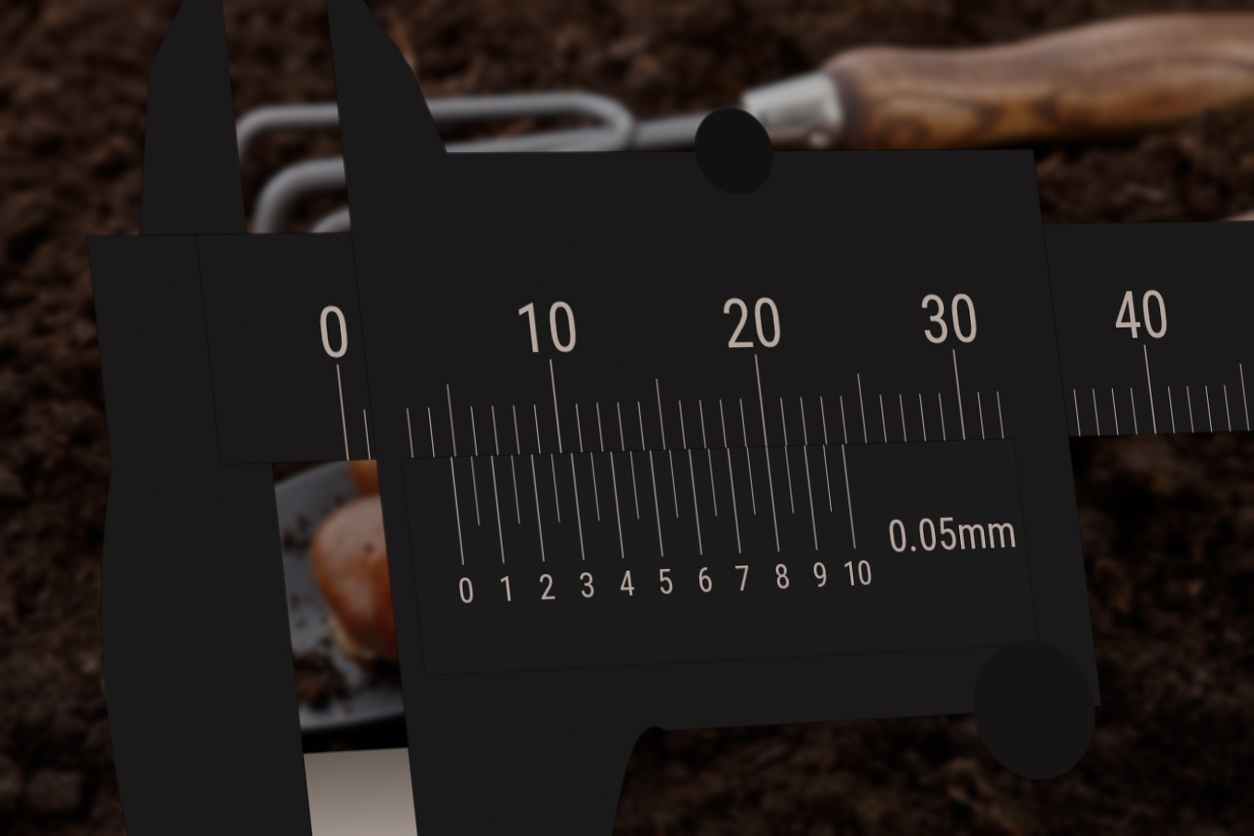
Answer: 4.8 mm
